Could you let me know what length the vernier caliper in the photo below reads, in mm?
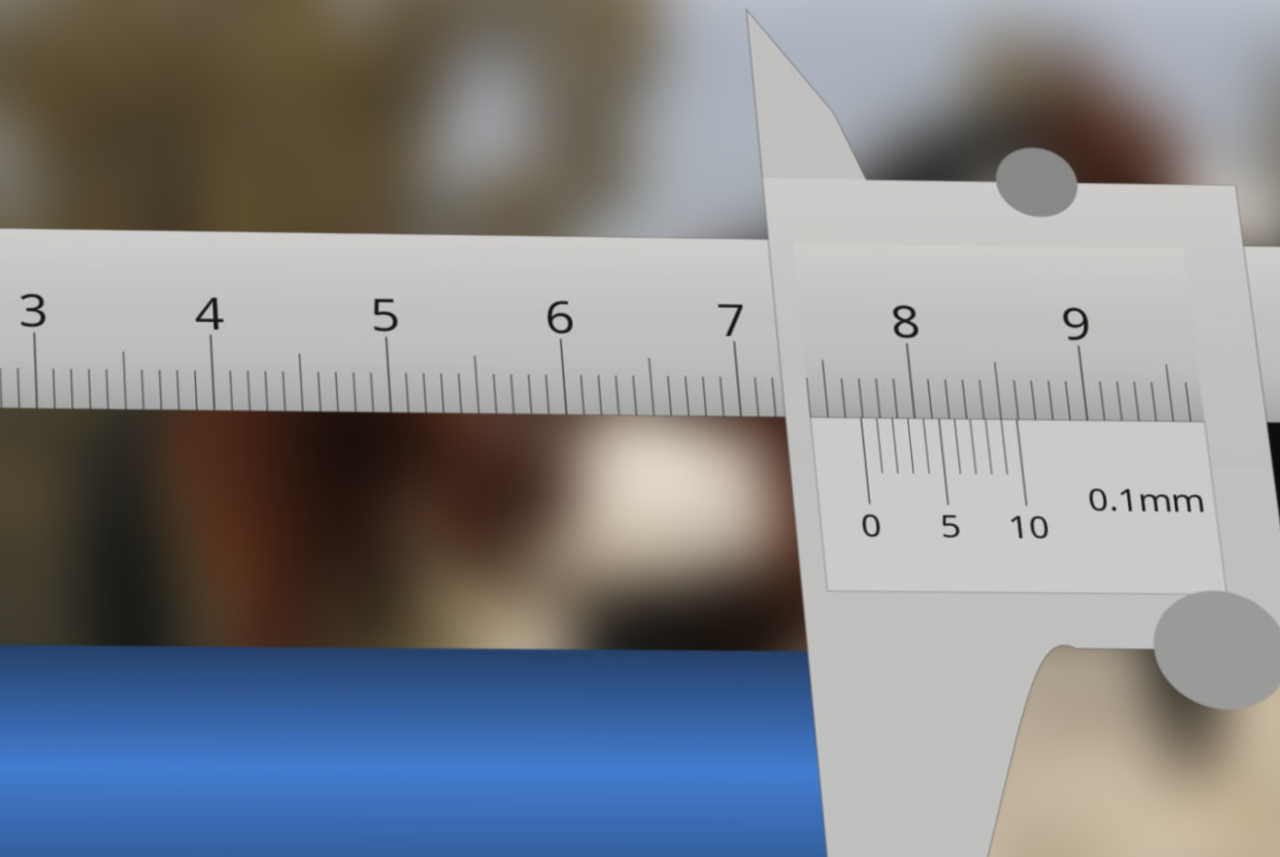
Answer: 76.9 mm
